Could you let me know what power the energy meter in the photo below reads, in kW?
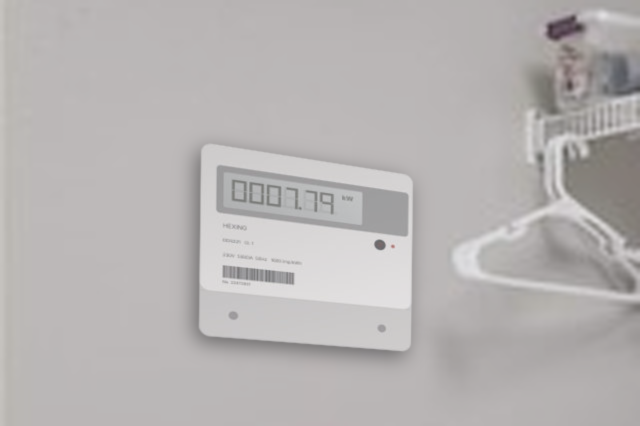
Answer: 7.79 kW
